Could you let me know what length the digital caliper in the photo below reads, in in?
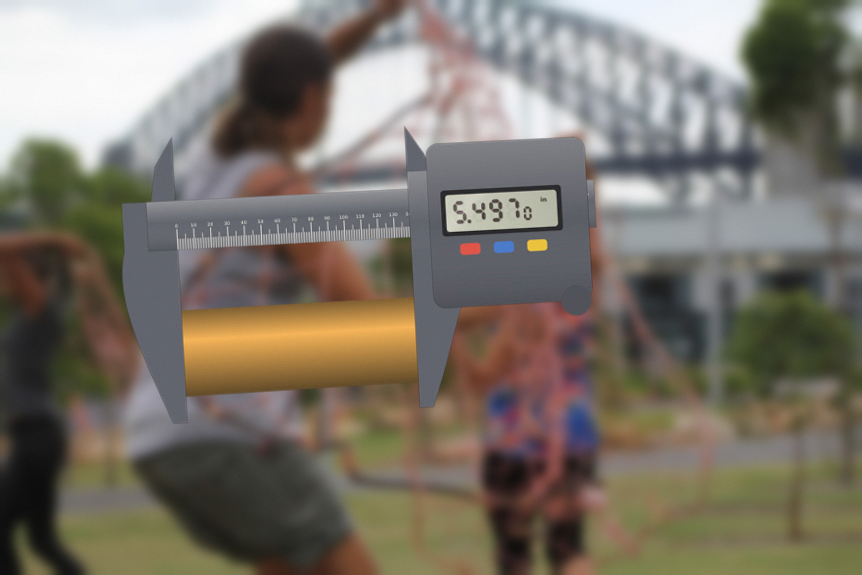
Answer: 5.4970 in
